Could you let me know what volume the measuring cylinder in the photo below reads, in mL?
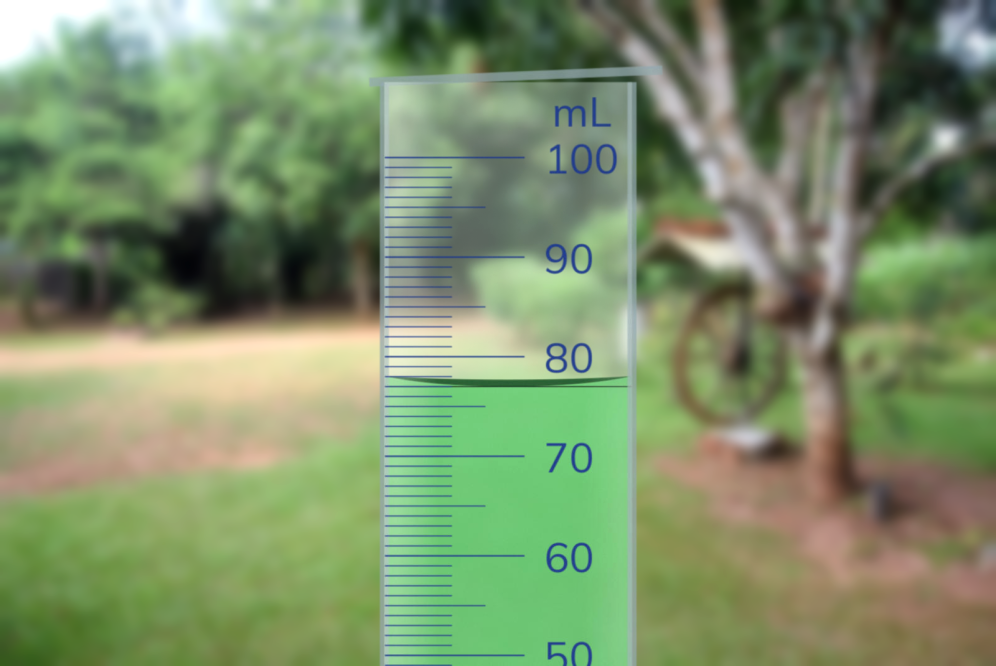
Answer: 77 mL
